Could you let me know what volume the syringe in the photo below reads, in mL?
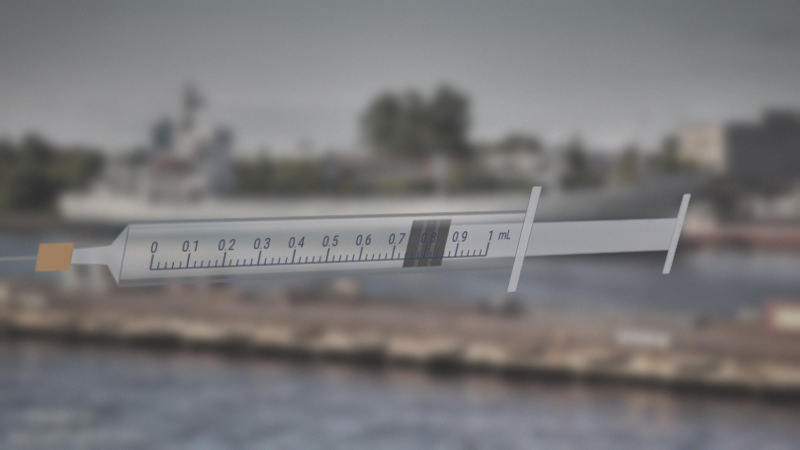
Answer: 0.74 mL
